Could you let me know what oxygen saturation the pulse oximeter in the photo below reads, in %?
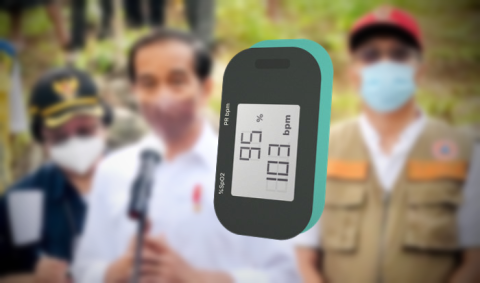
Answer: 95 %
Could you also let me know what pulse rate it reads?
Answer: 103 bpm
